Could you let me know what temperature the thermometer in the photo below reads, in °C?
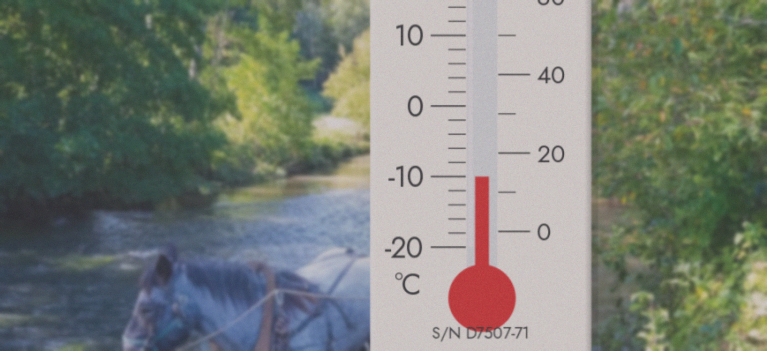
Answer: -10 °C
